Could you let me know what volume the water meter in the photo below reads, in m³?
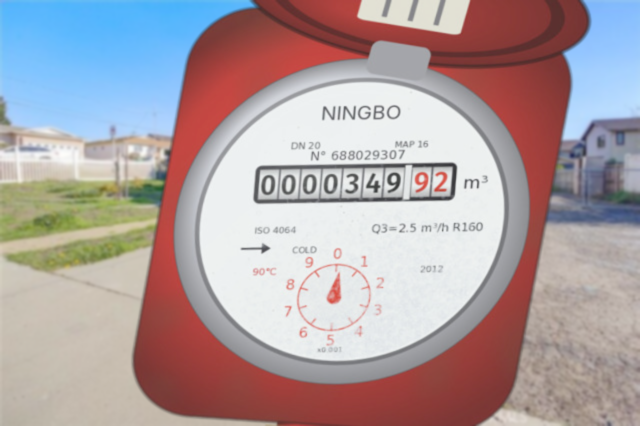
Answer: 349.920 m³
